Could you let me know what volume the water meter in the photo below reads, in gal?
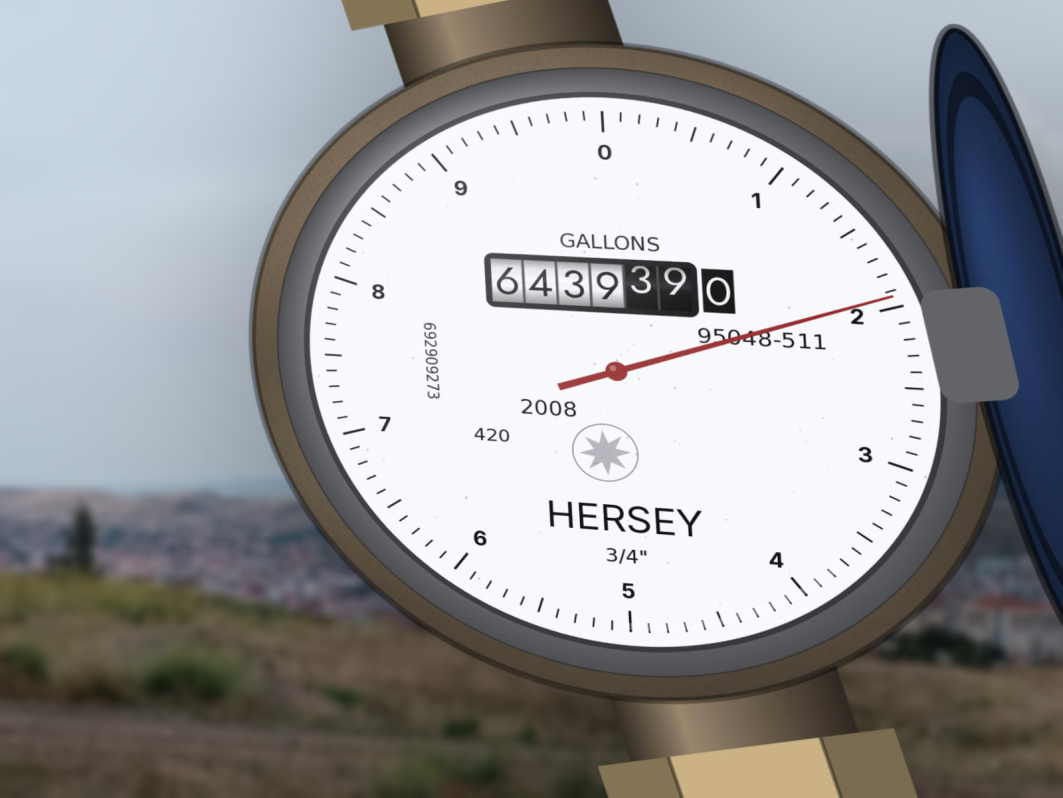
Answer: 6439391.9 gal
